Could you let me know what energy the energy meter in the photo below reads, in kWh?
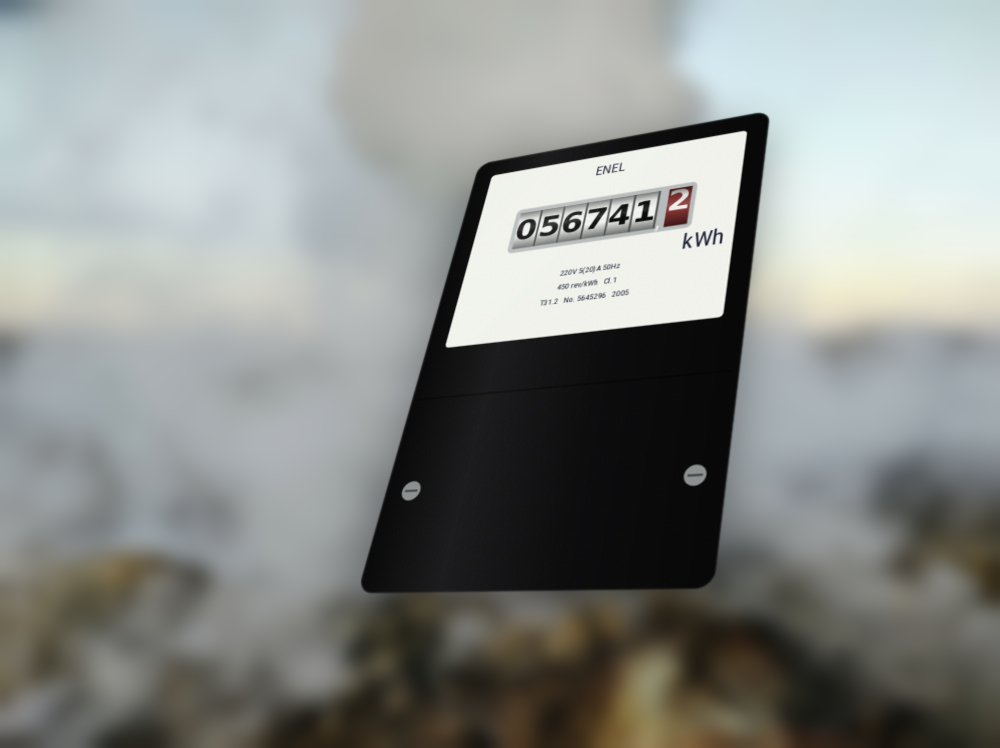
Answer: 56741.2 kWh
